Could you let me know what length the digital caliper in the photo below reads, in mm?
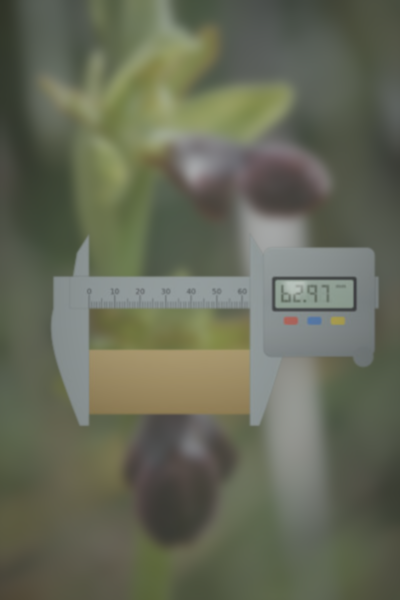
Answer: 62.97 mm
